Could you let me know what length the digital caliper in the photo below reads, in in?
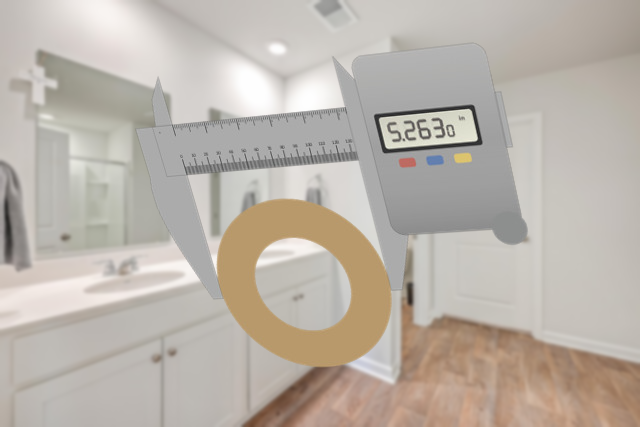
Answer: 5.2630 in
